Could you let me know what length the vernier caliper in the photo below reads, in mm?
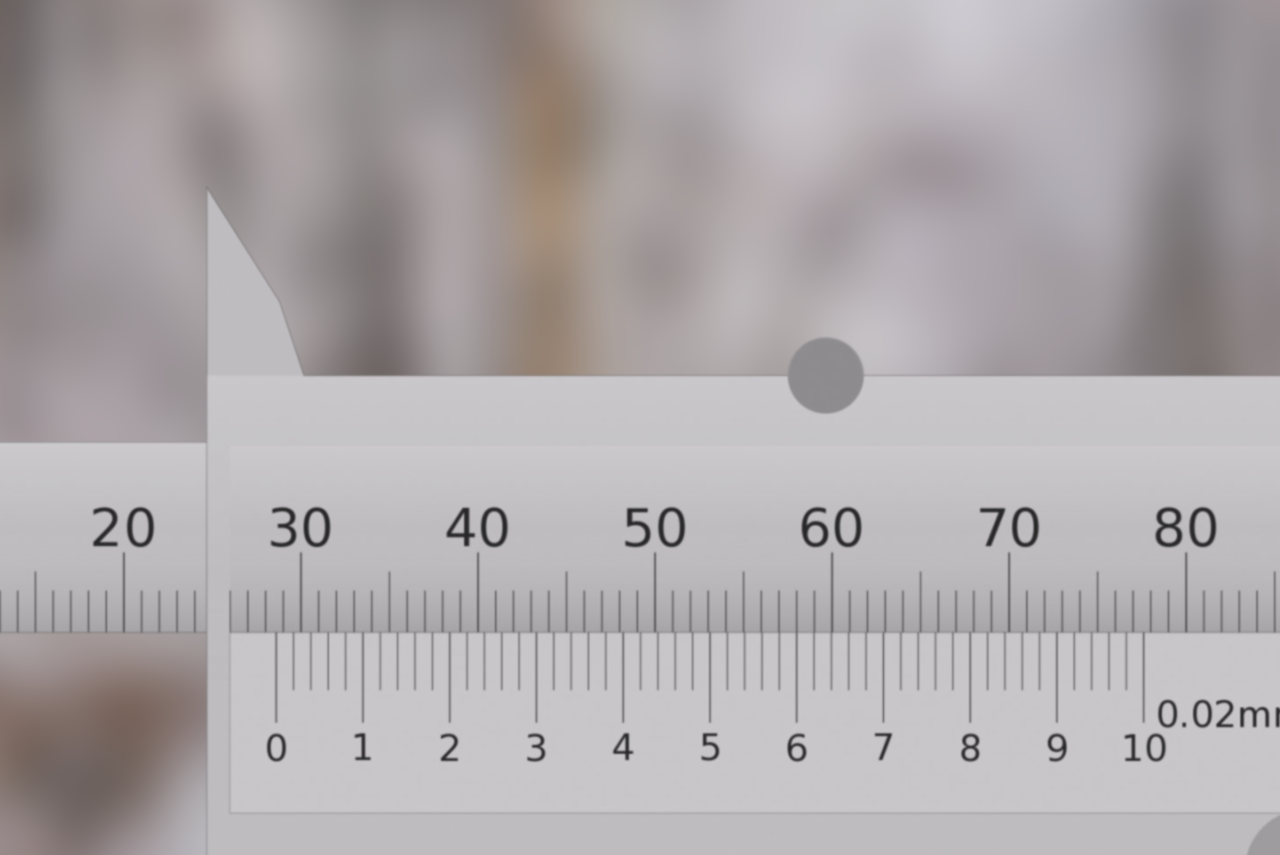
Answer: 28.6 mm
